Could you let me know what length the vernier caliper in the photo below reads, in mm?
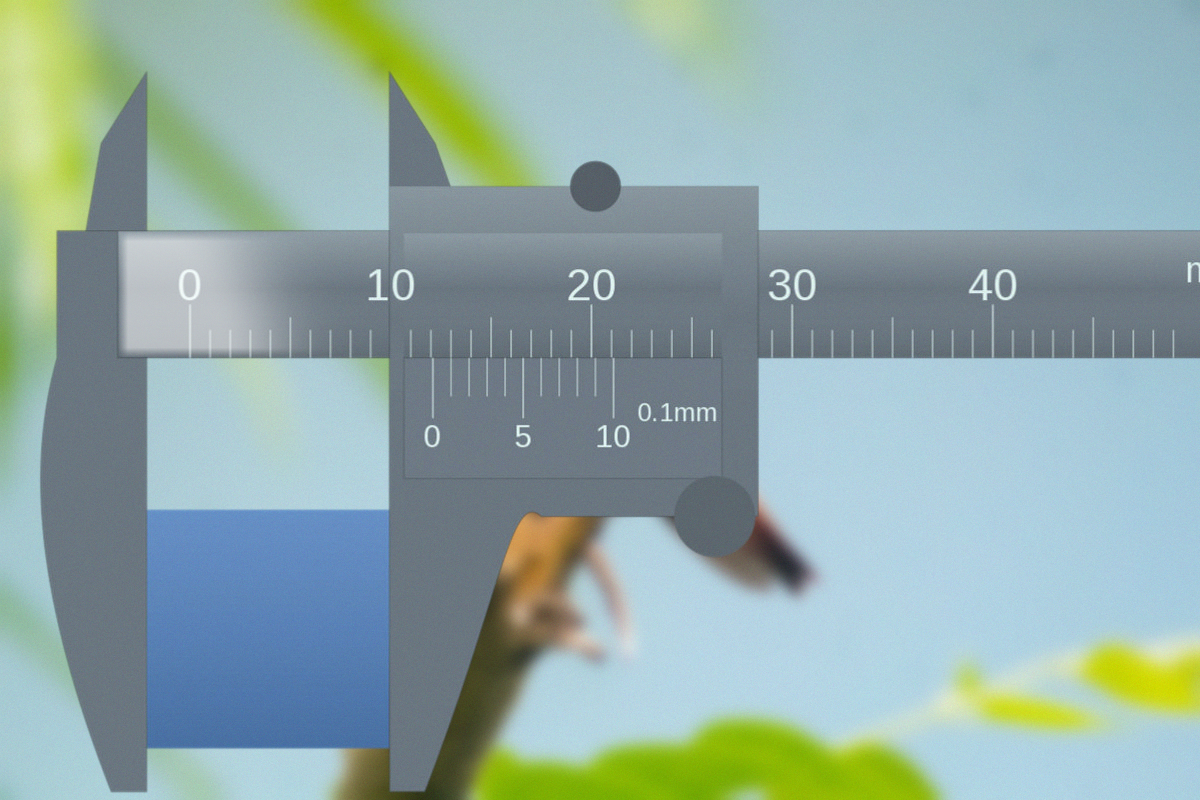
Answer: 12.1 mm
